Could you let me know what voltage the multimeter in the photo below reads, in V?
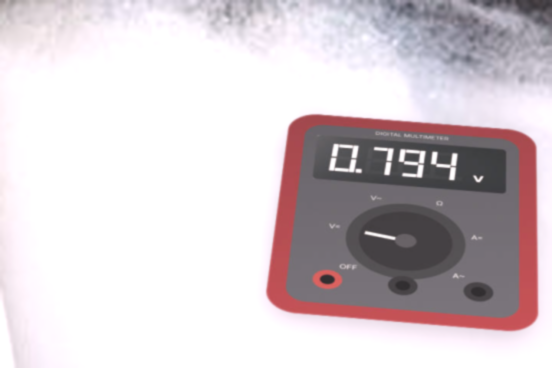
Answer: 0.794 V
